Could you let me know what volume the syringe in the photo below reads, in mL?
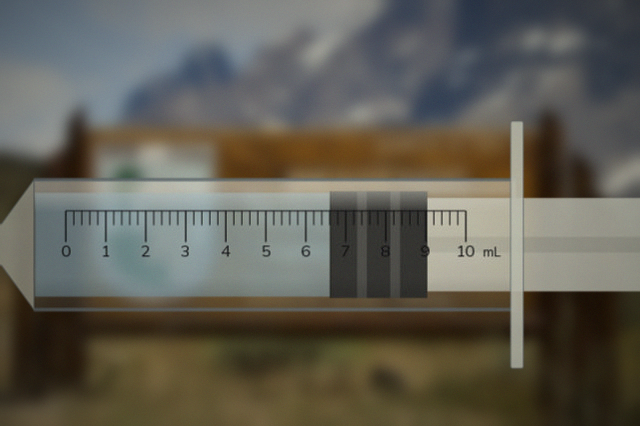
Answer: 6.6 mL
